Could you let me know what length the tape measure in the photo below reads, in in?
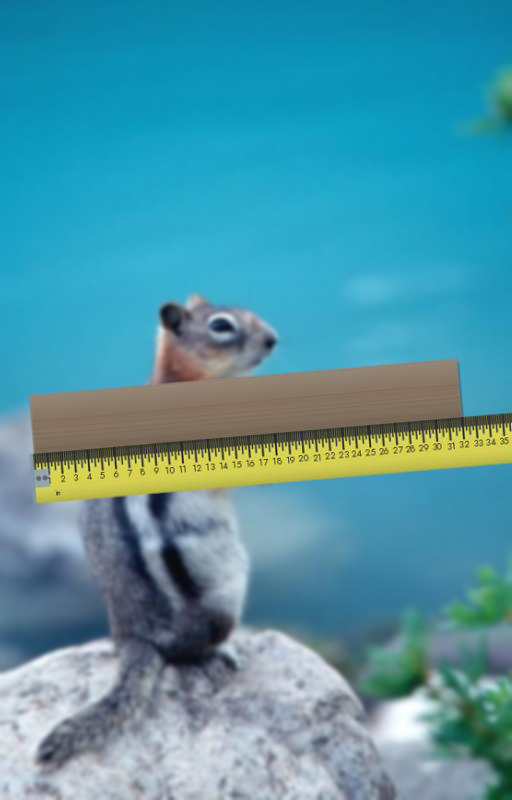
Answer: 32 in
